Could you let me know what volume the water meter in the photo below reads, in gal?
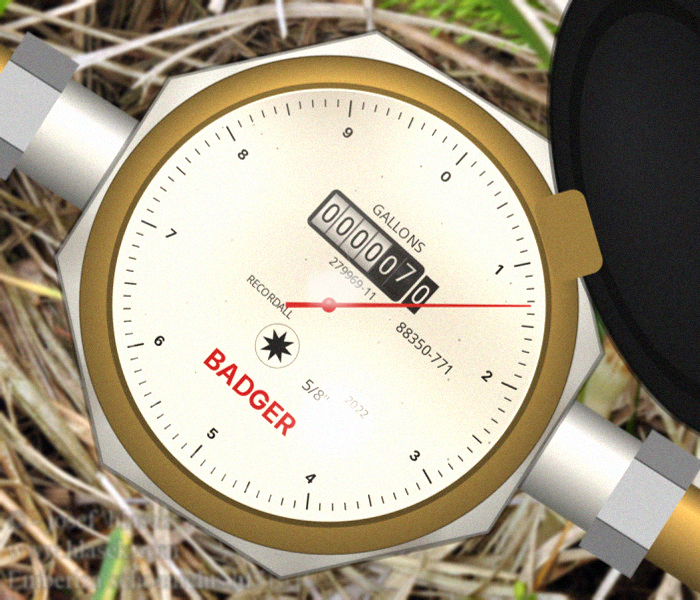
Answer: 71.3 gal
